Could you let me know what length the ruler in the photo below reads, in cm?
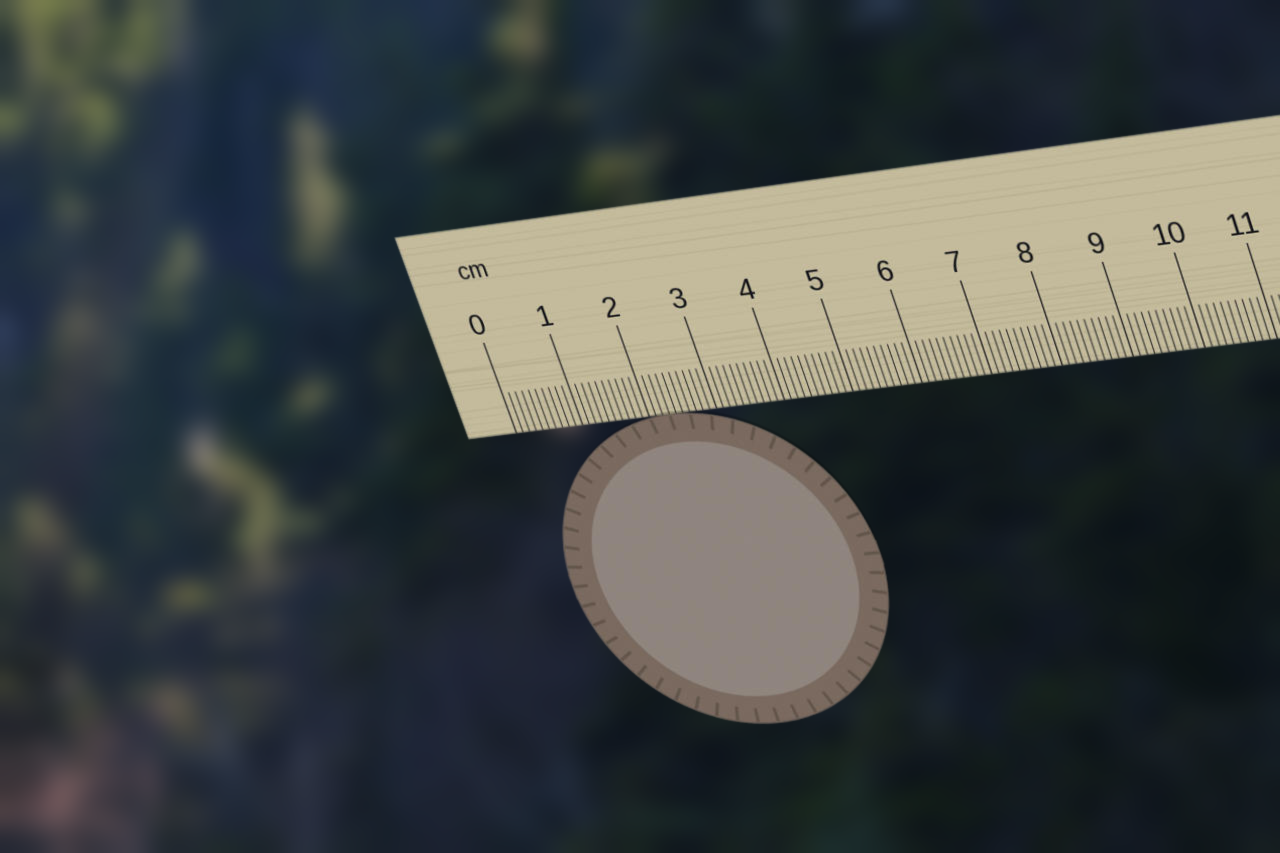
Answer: 4.6 cm
